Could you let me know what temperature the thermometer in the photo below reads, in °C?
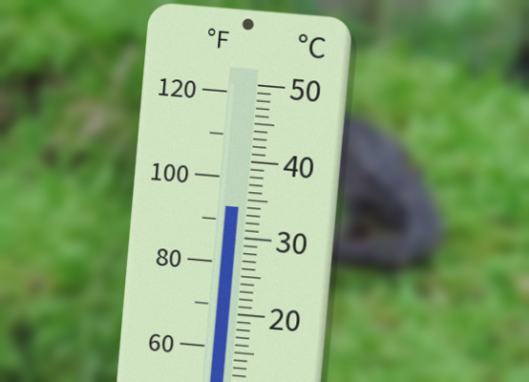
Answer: 34 °C
